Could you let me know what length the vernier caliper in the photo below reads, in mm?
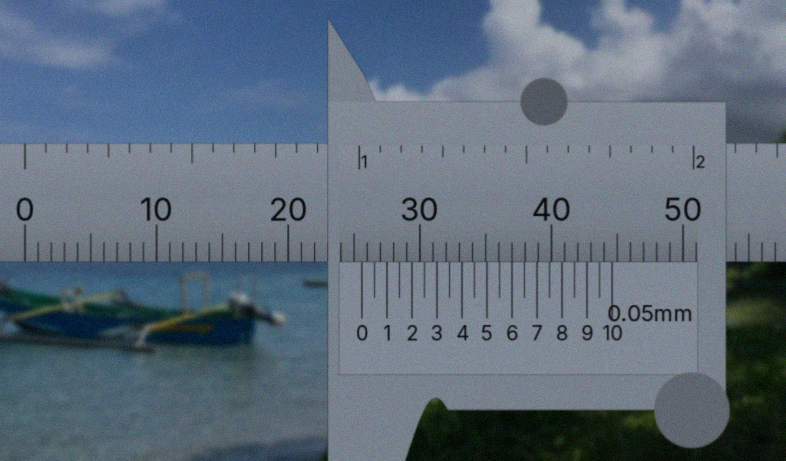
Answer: 25.6 mm
